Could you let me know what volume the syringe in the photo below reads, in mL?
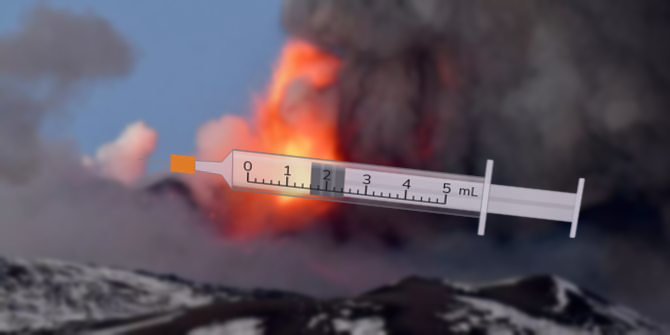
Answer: 1.6 mL
